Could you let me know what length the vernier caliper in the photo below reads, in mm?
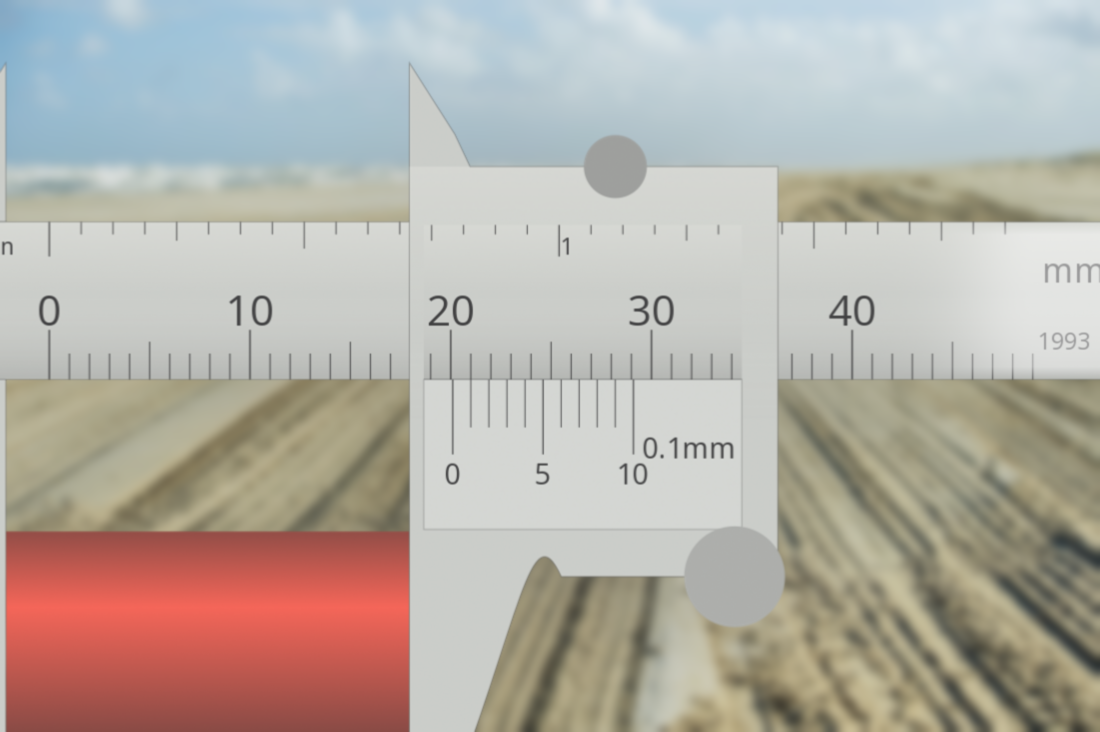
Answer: 20.1 mm
